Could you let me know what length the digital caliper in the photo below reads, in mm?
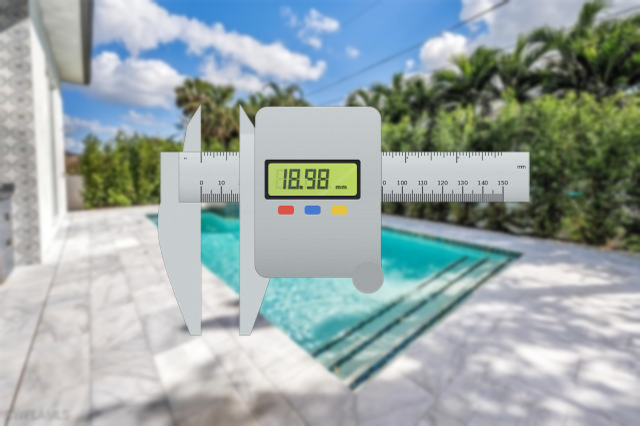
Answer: 18.98 mm
